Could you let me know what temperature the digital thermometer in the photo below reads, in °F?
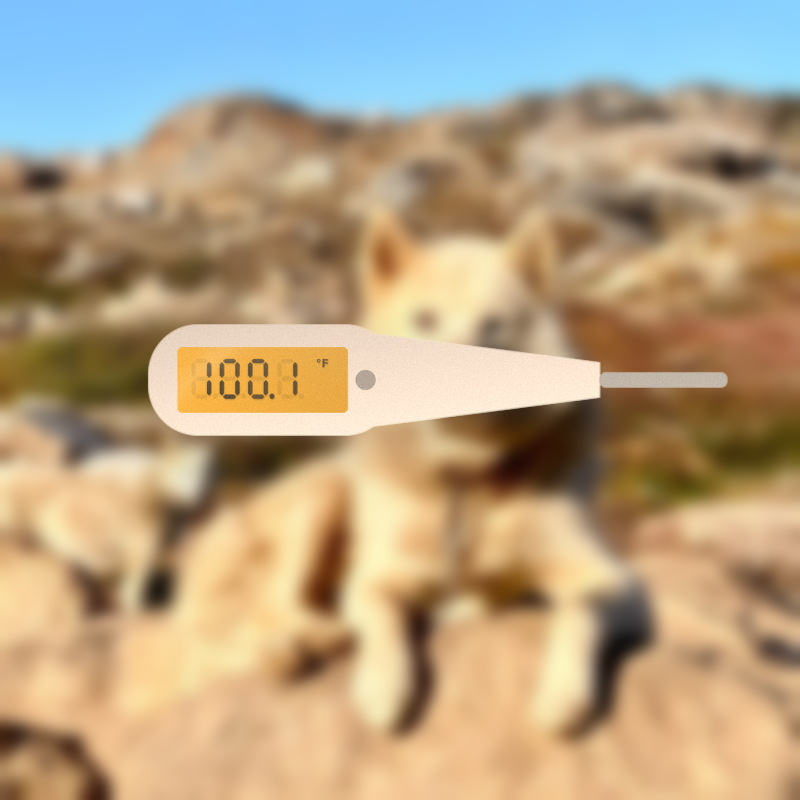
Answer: 100.1 °F
